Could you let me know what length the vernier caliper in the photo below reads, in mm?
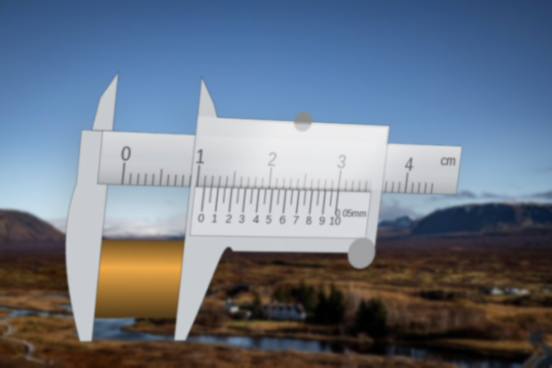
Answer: 11.0 mm
